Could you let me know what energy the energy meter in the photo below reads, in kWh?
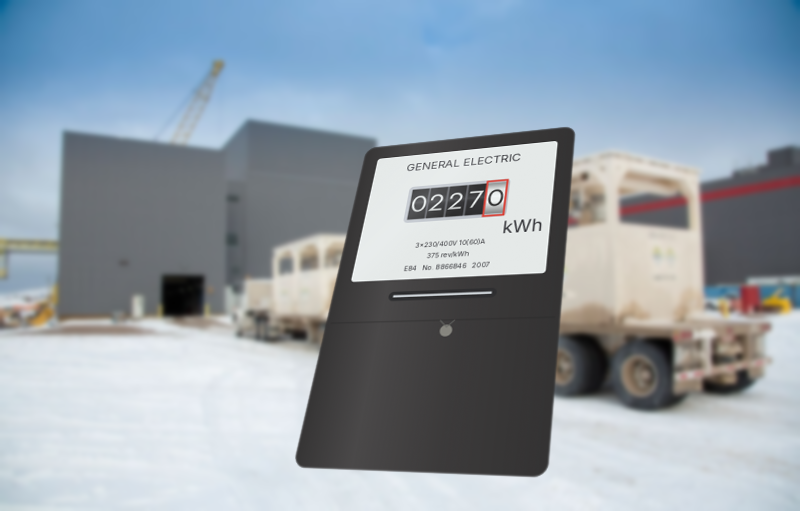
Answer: 227.0 kWh
